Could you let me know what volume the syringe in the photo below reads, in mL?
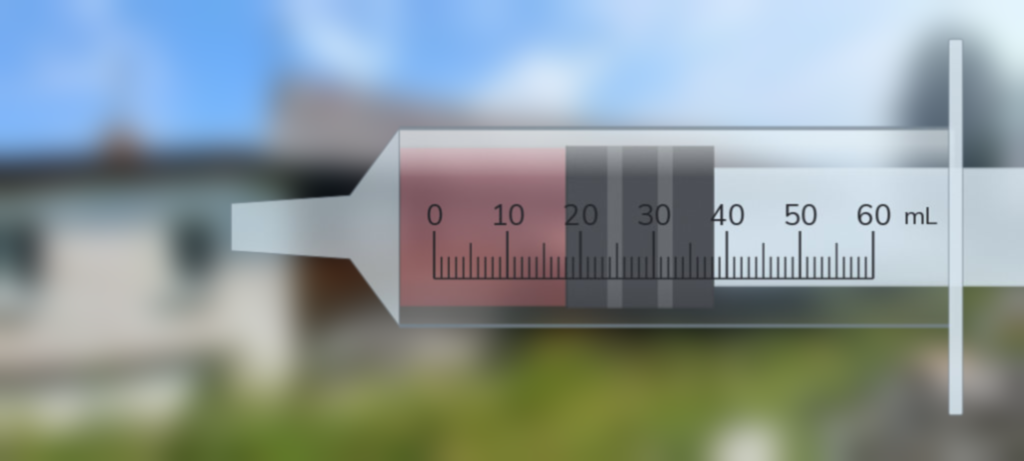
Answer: 18 mL
